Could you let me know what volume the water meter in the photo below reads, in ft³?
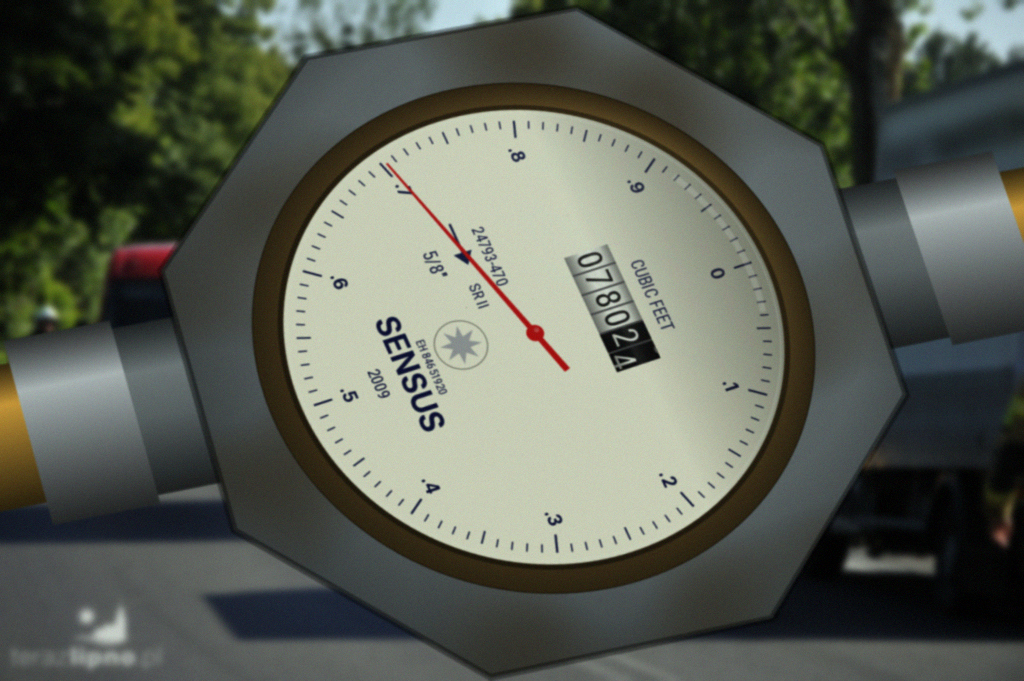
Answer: 78023.70 ft³
